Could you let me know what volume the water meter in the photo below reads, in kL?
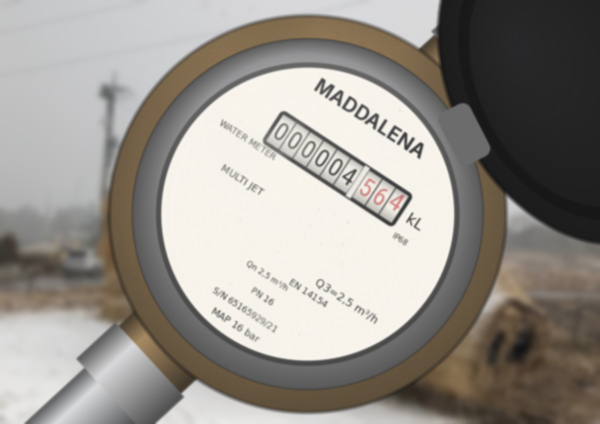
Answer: 4.564 kL
